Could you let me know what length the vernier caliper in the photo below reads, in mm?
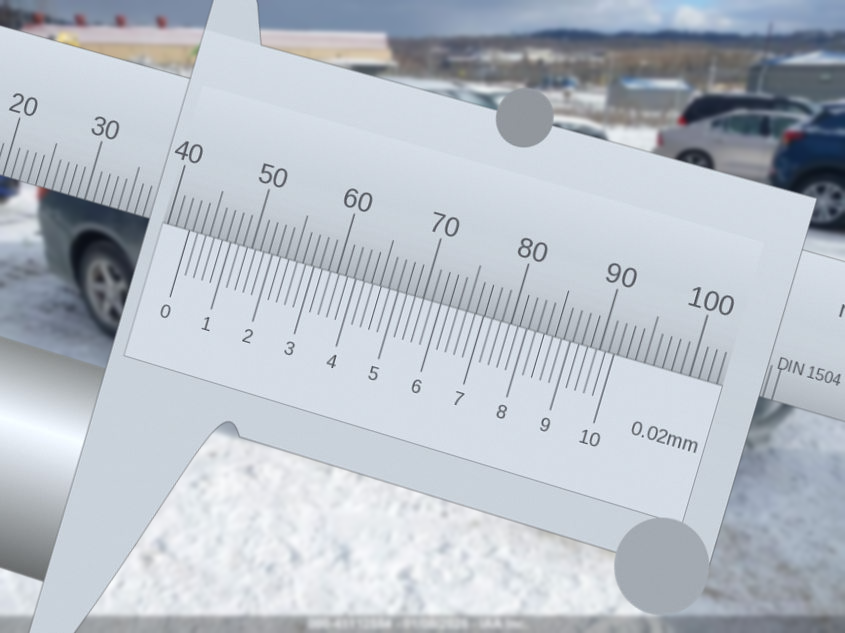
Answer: 42.6 mm
